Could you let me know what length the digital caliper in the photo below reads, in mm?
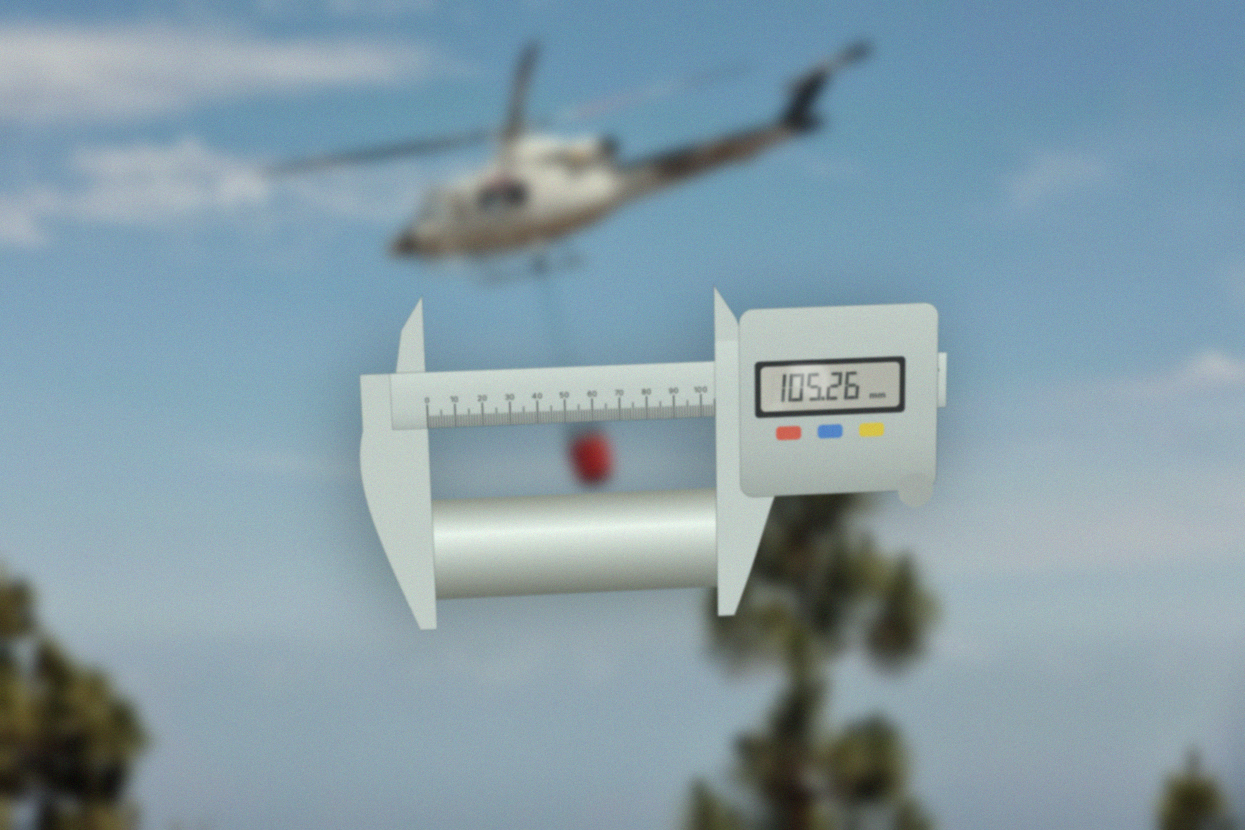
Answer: 105.26 mm
